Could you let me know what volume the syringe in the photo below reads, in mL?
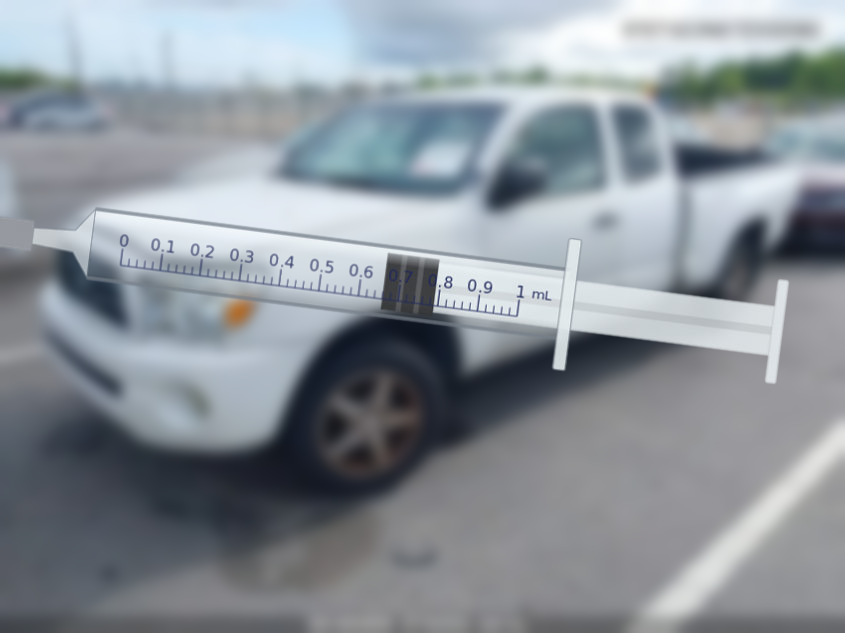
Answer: 0.66 mL
